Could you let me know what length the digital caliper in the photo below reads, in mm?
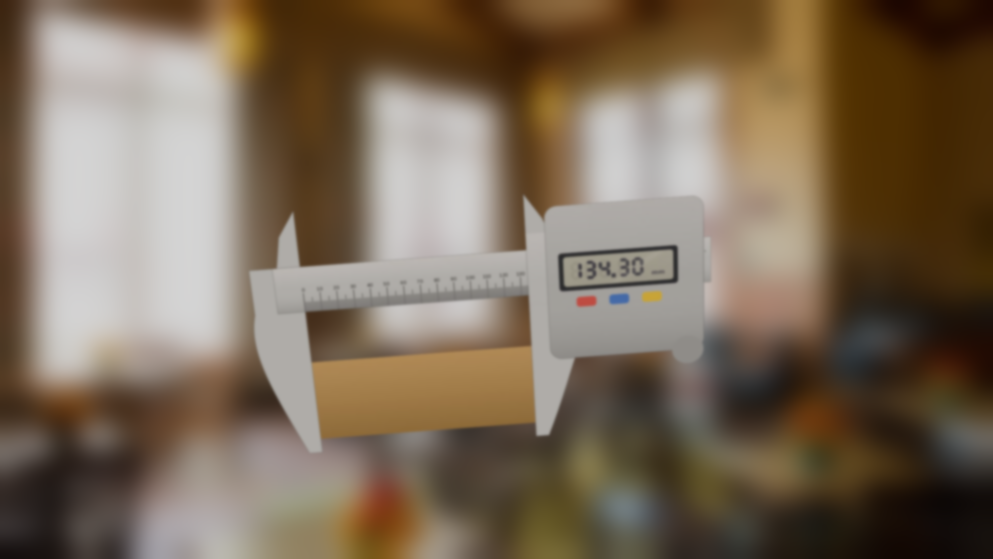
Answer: 134.30 mm
